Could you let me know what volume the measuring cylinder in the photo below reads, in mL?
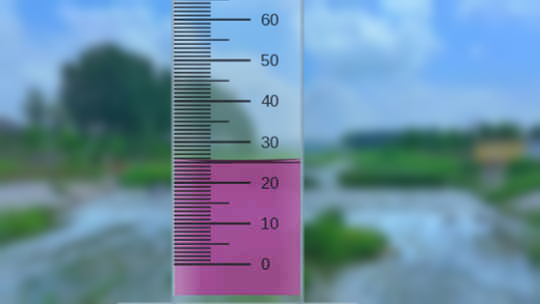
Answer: 25 mL
